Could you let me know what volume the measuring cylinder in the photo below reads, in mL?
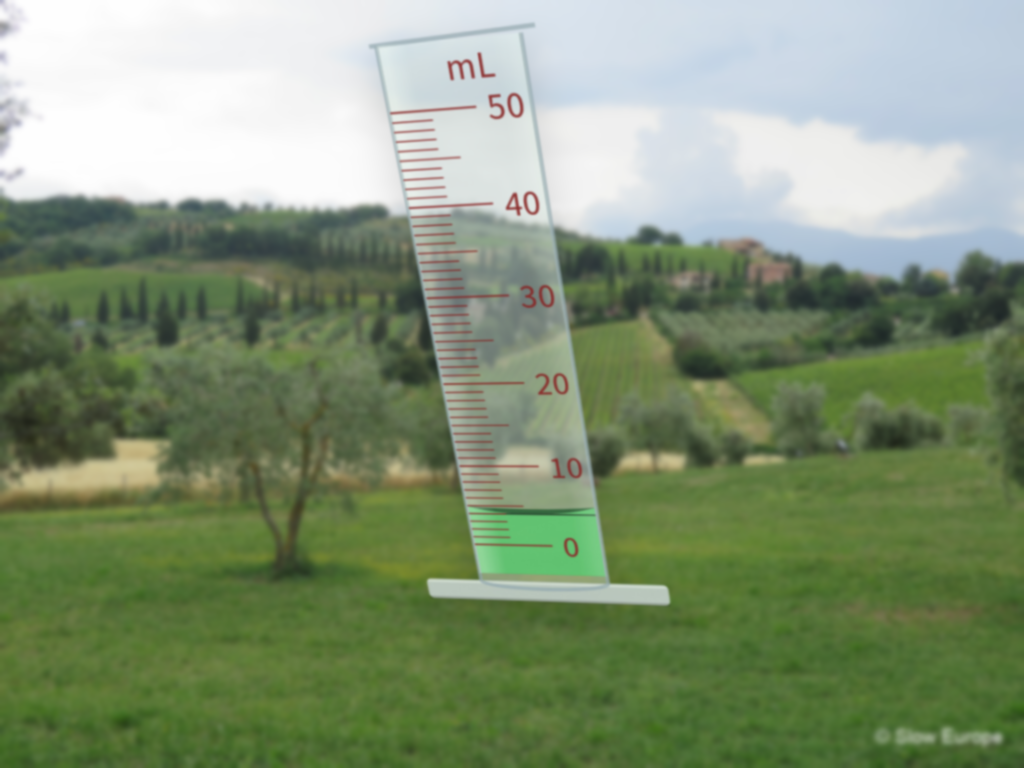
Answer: 4 mL
